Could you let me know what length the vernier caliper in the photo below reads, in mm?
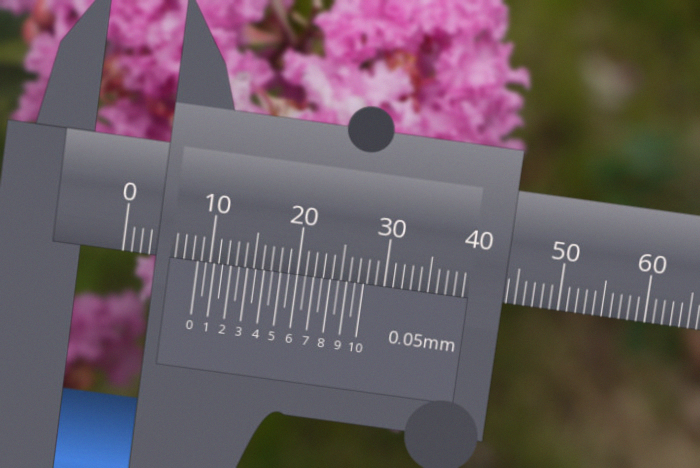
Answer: 8.6 mm
